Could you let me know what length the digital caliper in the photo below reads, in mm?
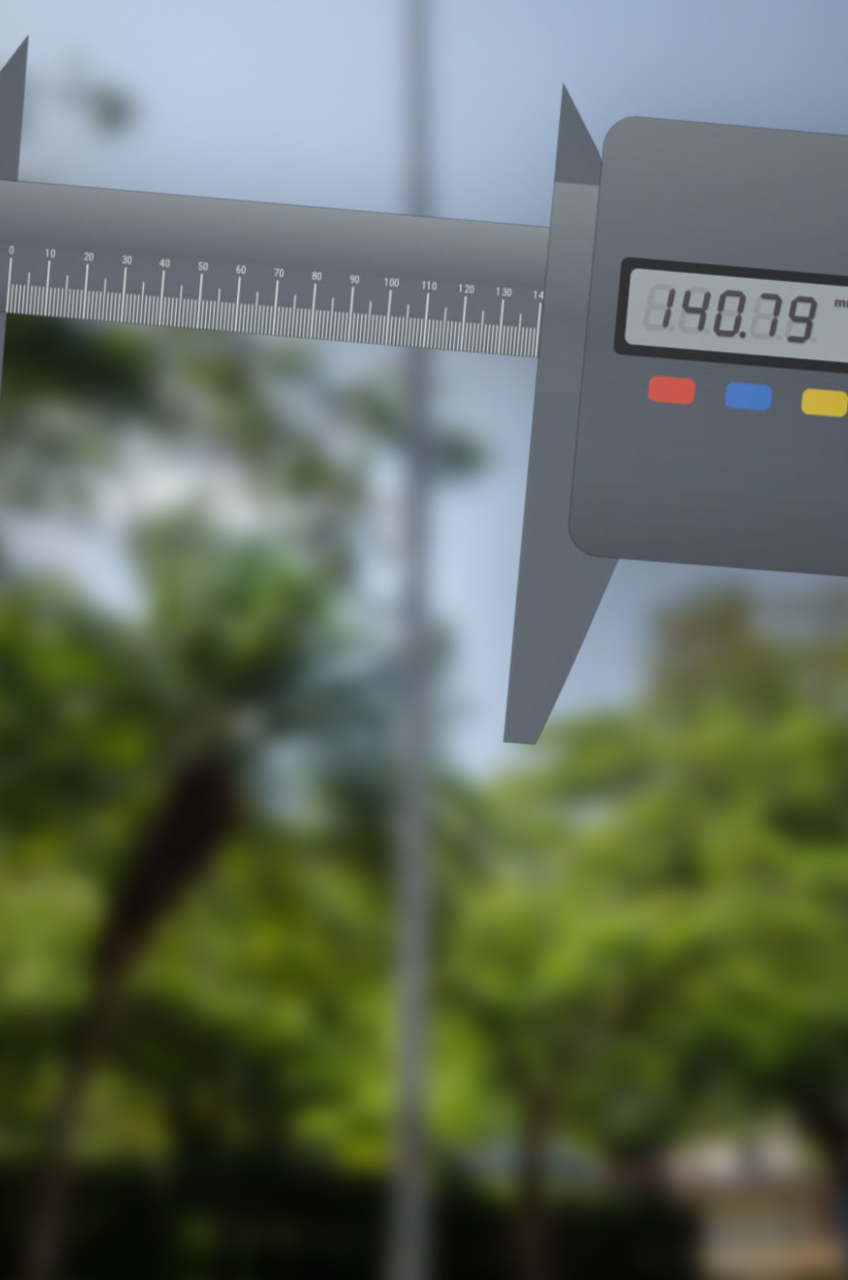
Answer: 140.79 mm
